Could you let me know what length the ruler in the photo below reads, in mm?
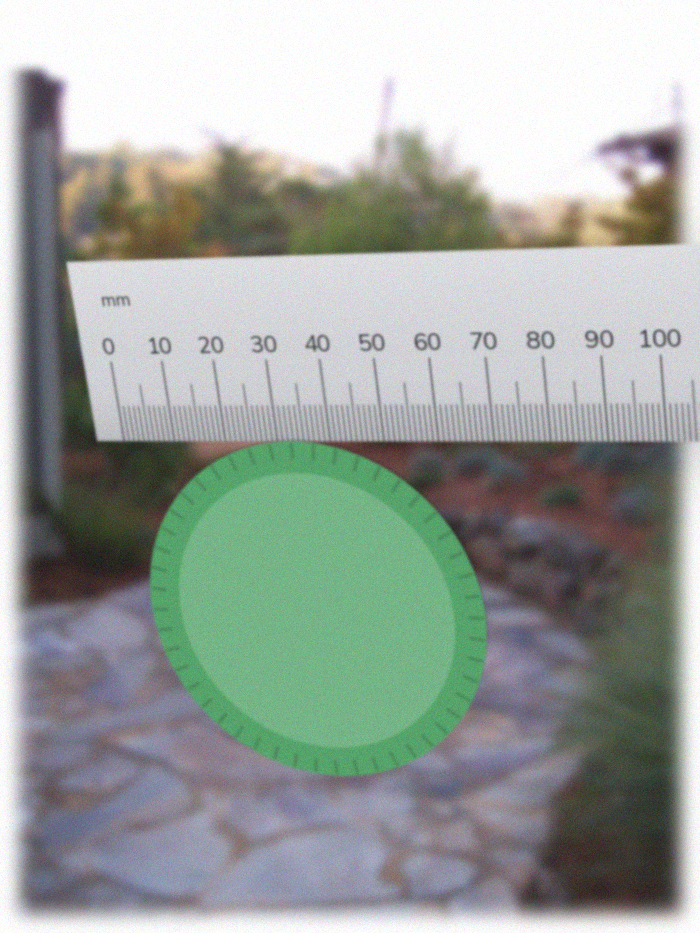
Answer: 65 mm
